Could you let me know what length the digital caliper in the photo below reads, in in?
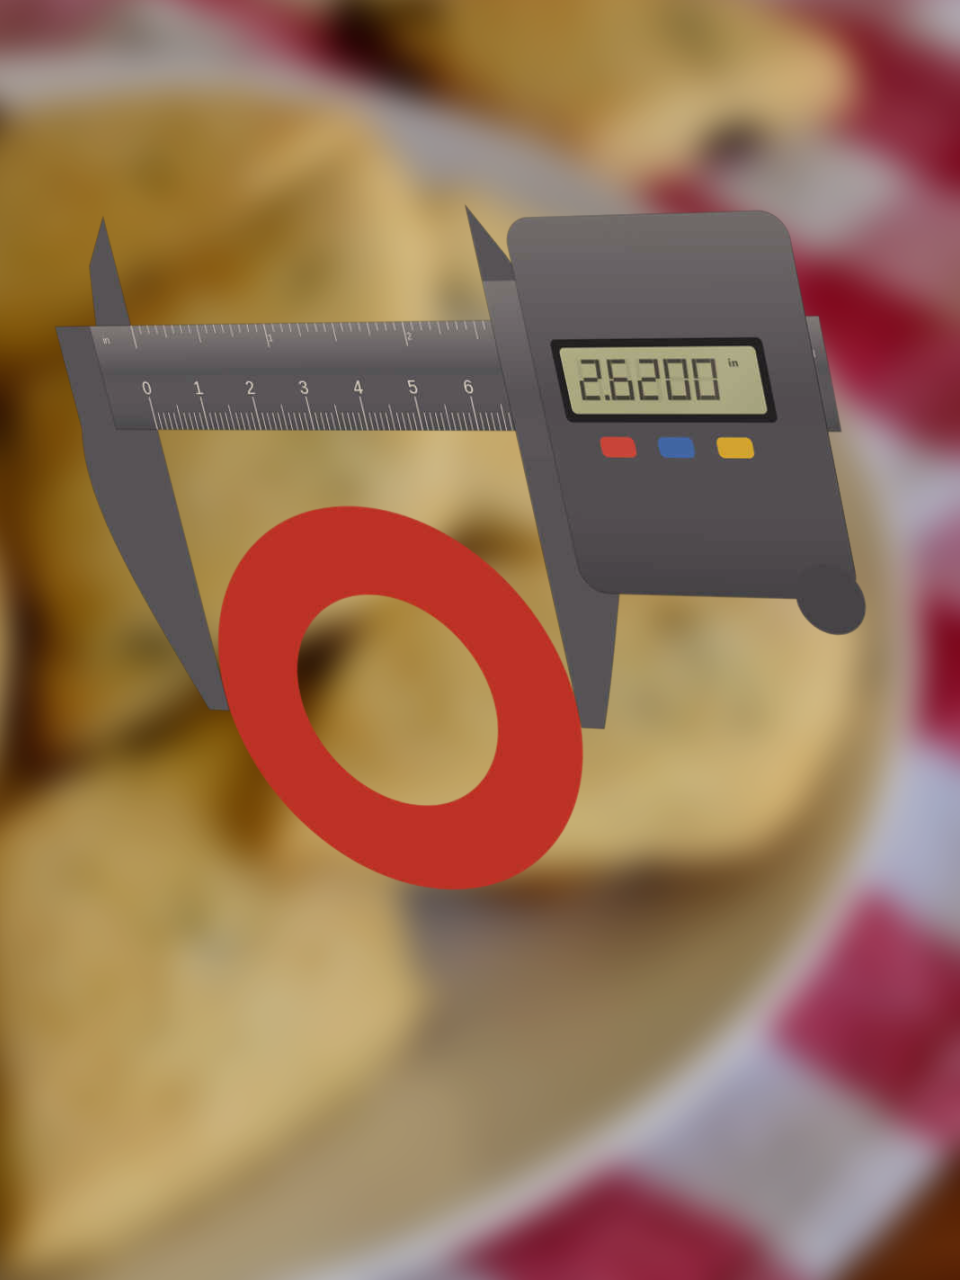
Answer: 2.6200 in
